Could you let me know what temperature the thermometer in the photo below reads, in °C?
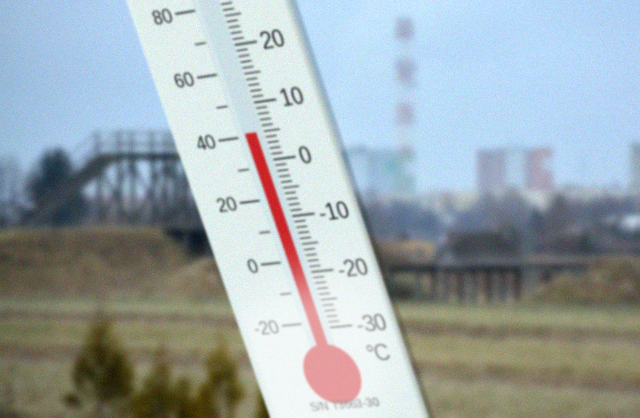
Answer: 5 °C
